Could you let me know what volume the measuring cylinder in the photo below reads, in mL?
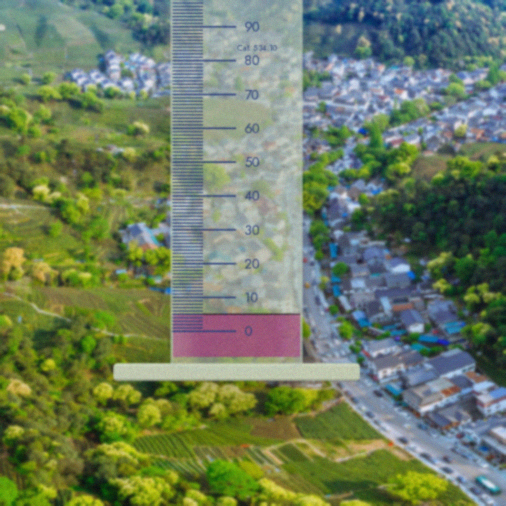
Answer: 5 mL
